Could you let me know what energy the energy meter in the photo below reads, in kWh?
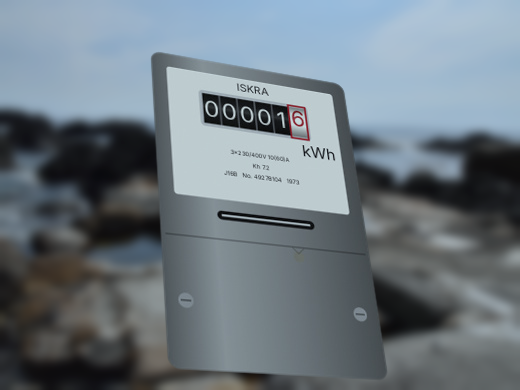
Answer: 1.6 kWh
